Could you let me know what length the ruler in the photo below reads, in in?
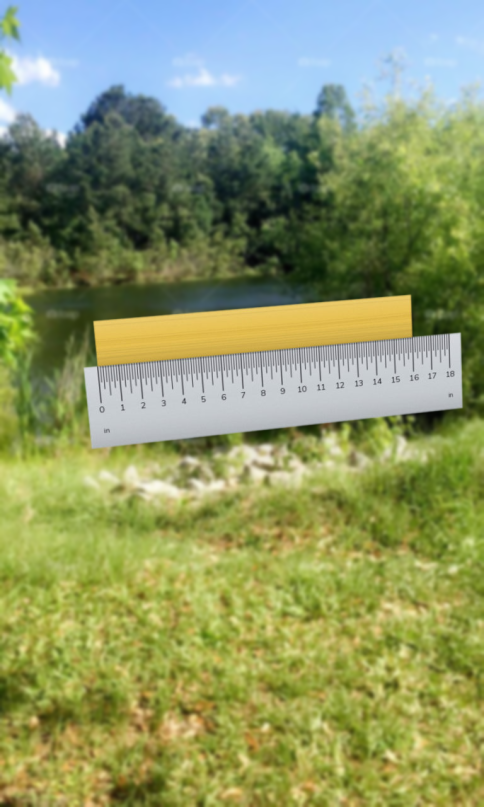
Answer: 16 in
